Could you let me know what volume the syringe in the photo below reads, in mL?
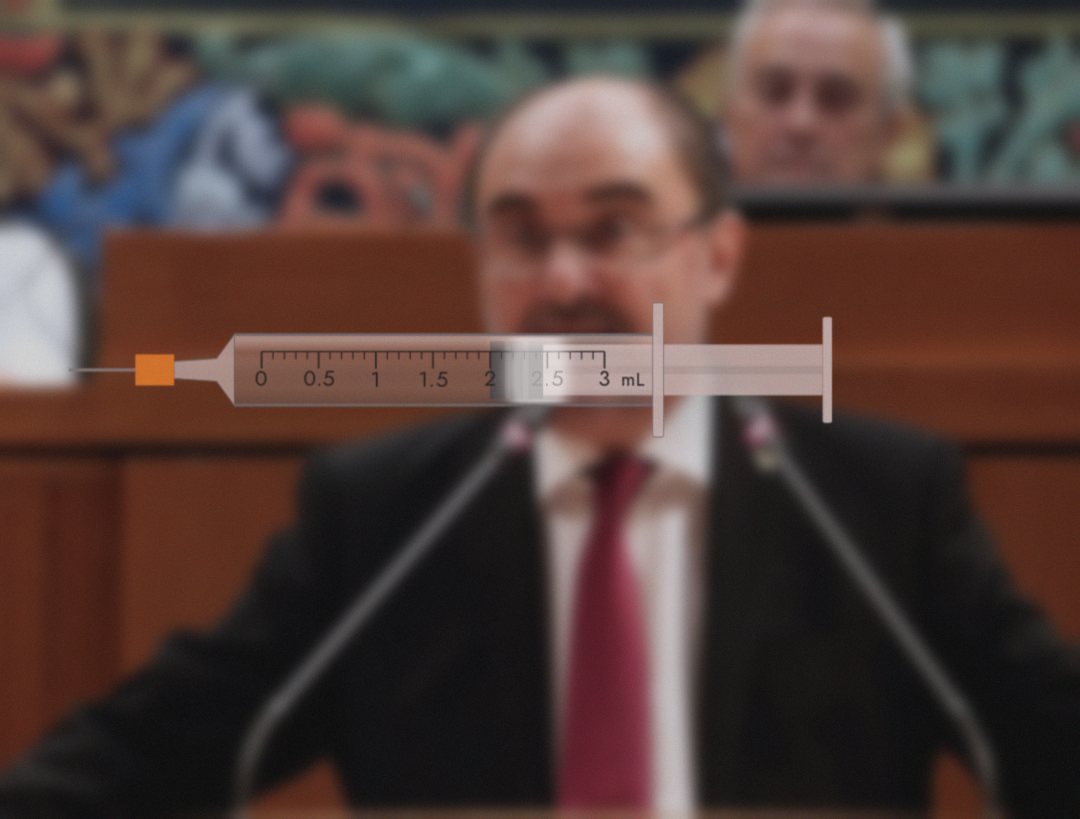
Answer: 2 mL
